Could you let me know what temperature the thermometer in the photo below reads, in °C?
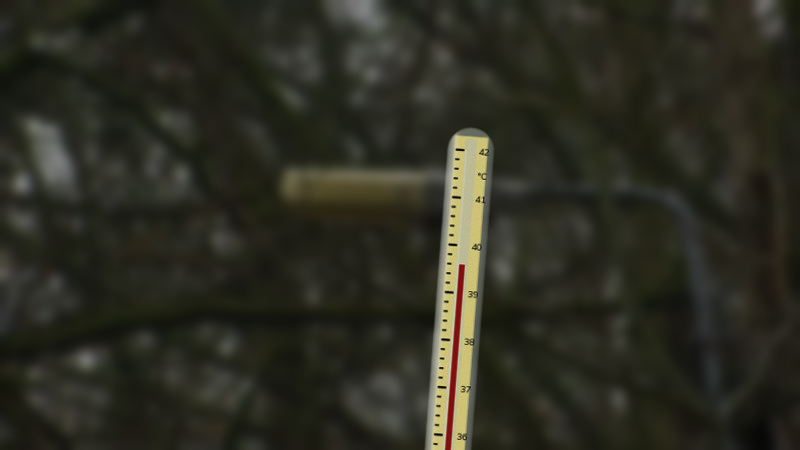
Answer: 39.6 °C
